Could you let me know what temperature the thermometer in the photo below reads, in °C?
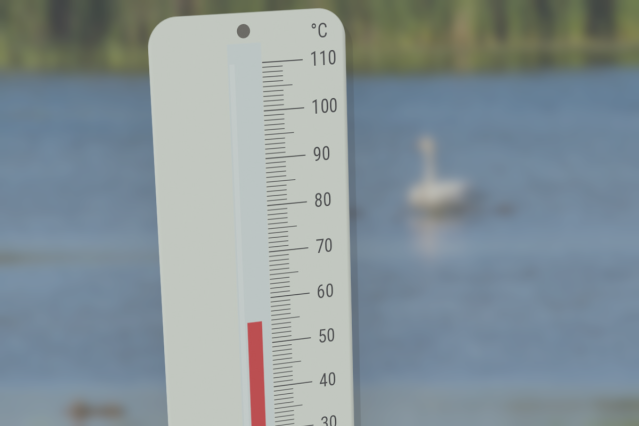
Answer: 55 °C
